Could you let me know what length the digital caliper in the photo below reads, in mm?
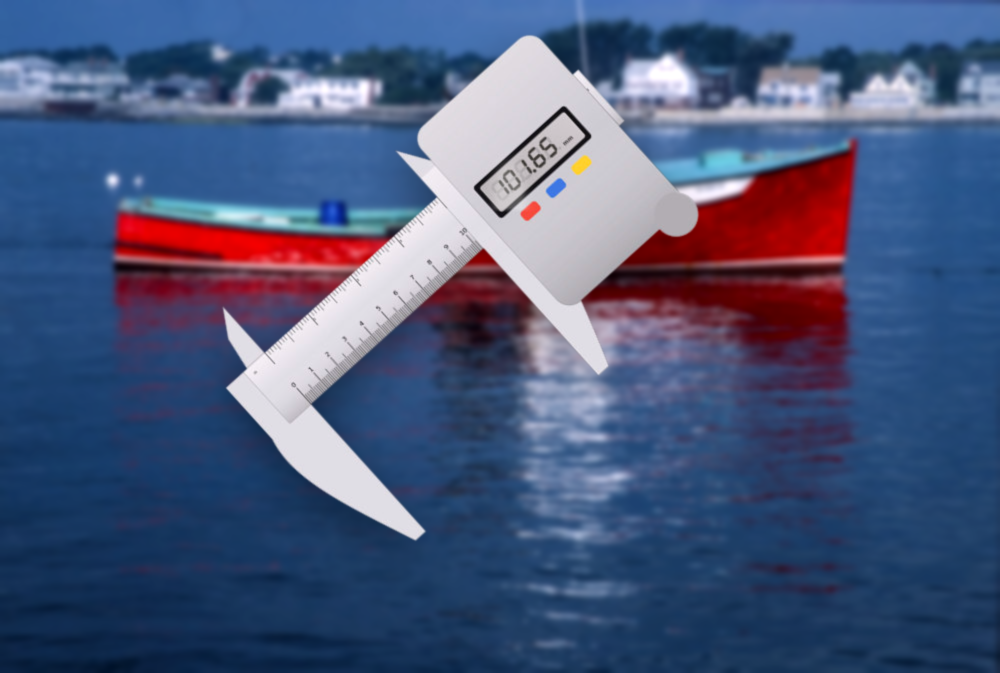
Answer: 101.65 mm
